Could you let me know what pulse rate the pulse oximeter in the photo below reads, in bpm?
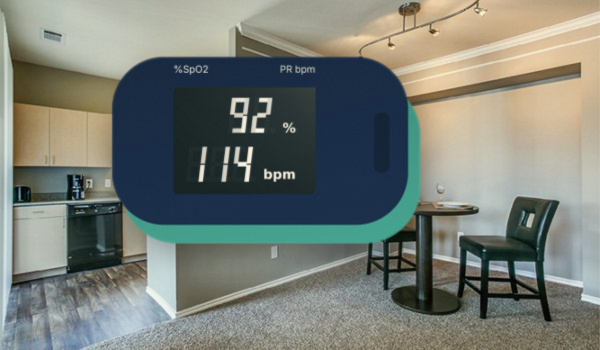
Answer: 114 bpm
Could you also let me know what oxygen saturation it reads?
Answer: 92 %
